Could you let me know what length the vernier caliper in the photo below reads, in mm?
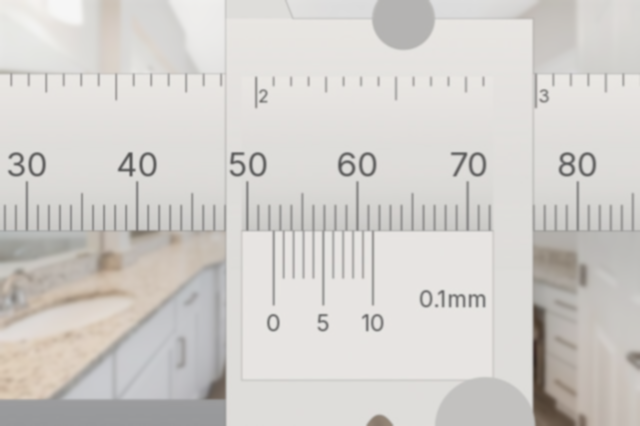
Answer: 52.4 mm
